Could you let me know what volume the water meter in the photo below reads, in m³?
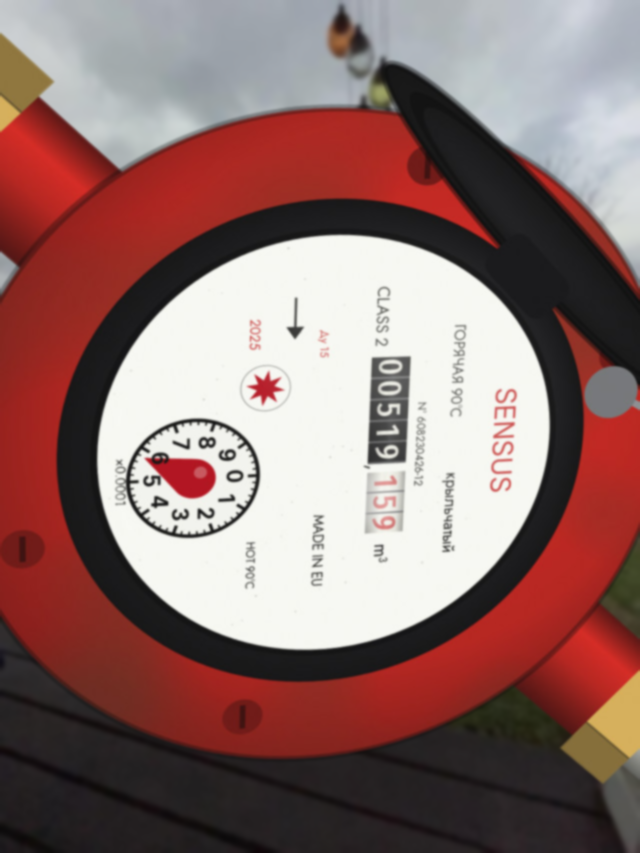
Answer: 519.1595 m³
